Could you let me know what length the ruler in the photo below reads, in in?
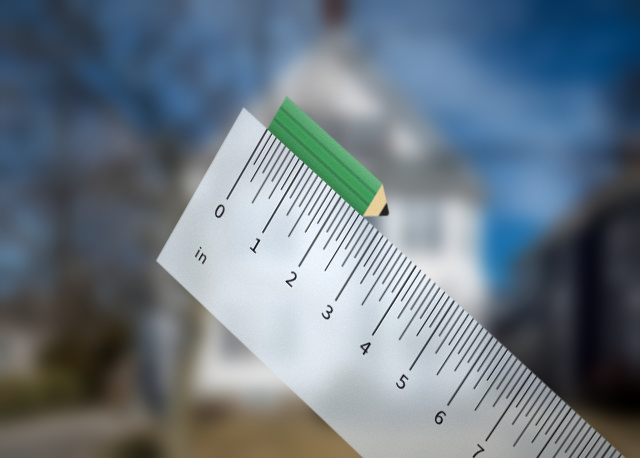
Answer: 3 in
